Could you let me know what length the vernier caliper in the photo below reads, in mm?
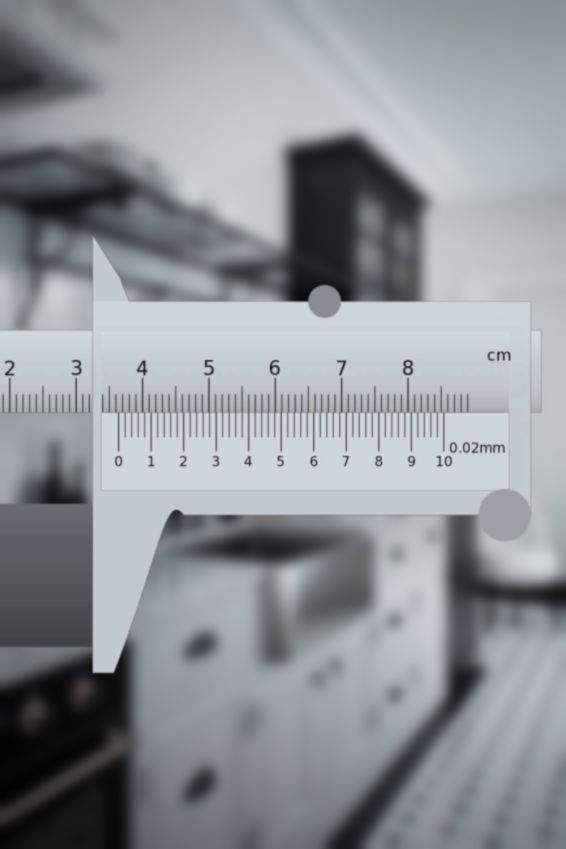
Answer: 36.4 mm
